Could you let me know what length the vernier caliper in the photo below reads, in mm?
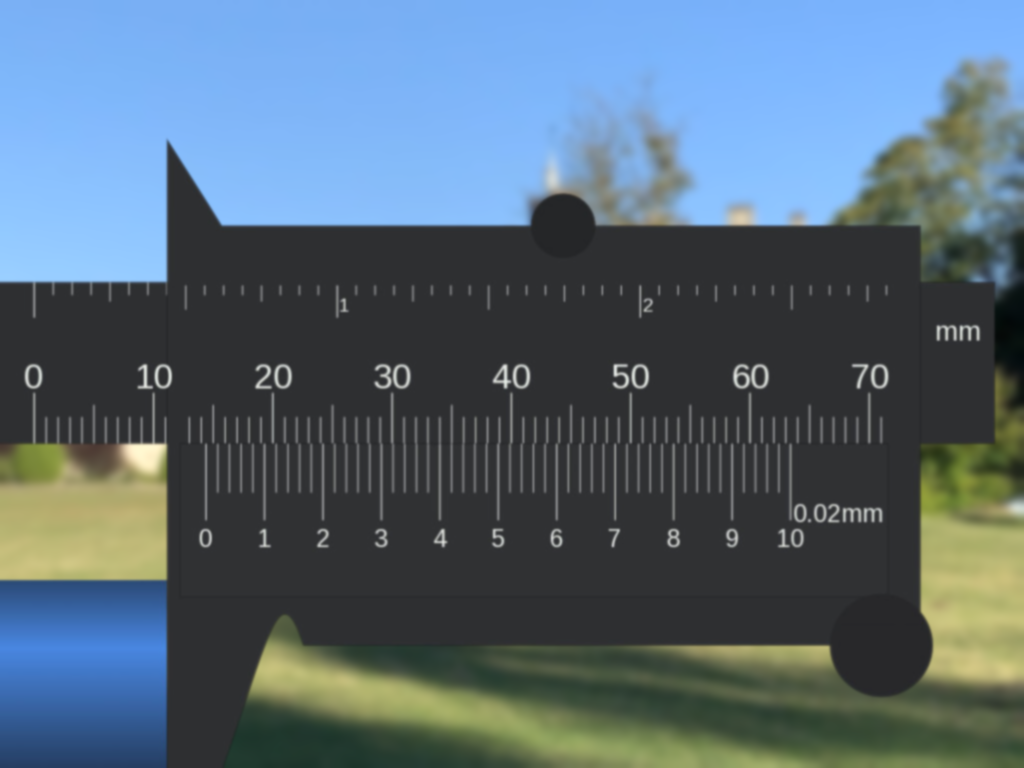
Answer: 14.4 mm
